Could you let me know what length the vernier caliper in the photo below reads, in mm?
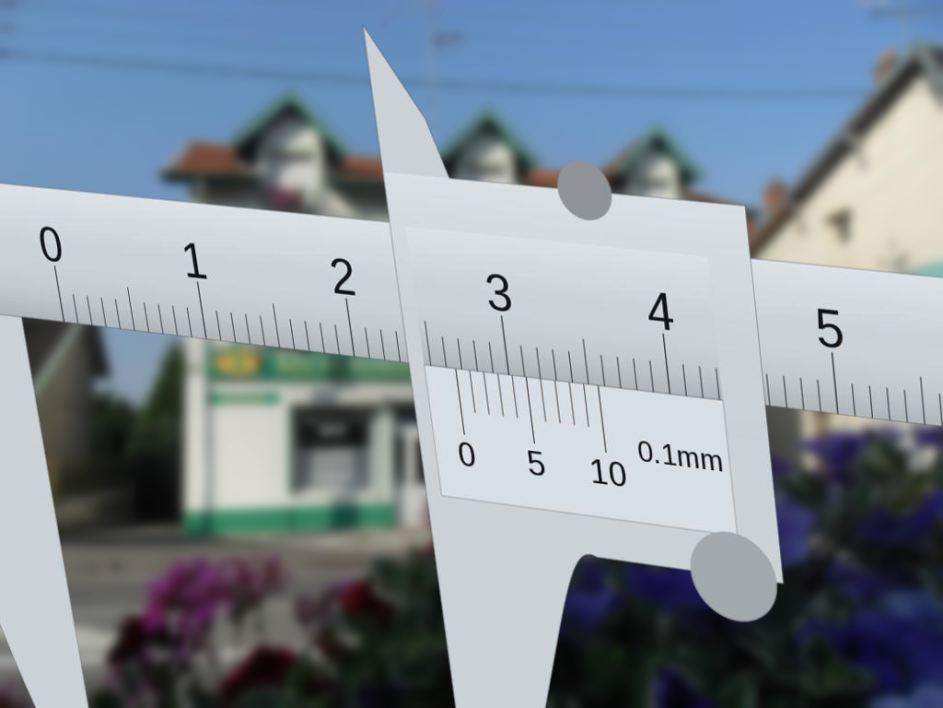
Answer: 26.6 mm
